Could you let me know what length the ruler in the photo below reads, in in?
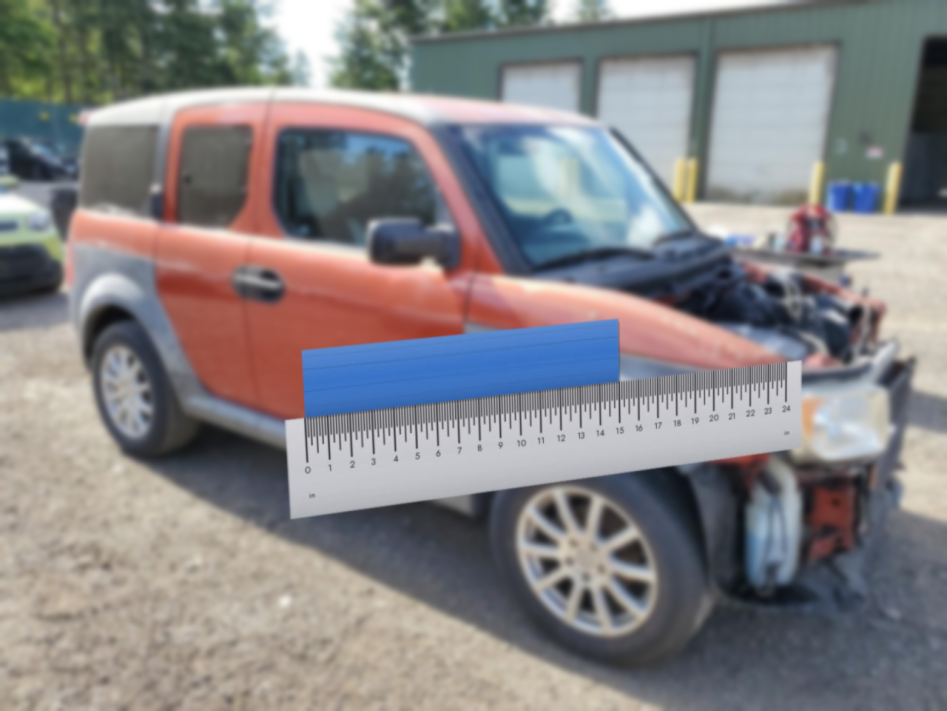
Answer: 15 in
